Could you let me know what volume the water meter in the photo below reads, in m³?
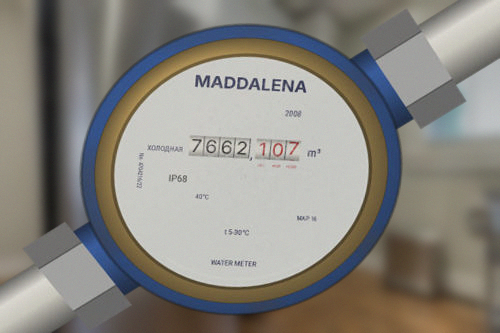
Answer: 7662.107 m³
